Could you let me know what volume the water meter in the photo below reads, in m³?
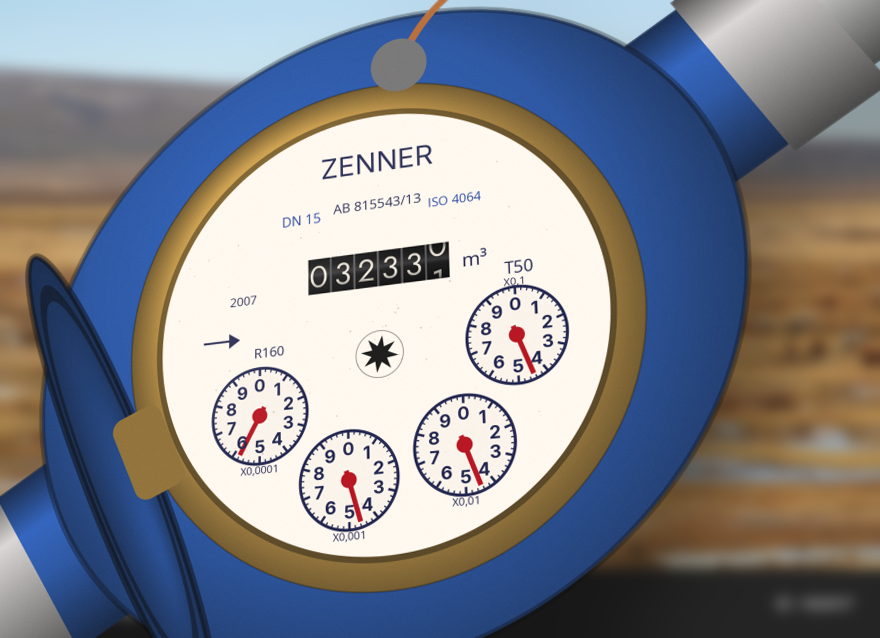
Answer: 32330.4445 m³
